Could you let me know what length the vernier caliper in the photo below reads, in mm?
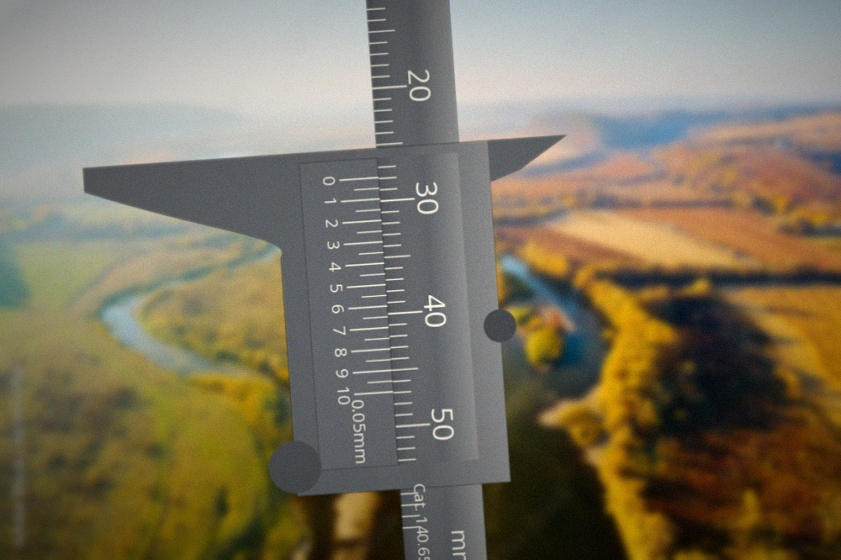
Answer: 27.9 mm
